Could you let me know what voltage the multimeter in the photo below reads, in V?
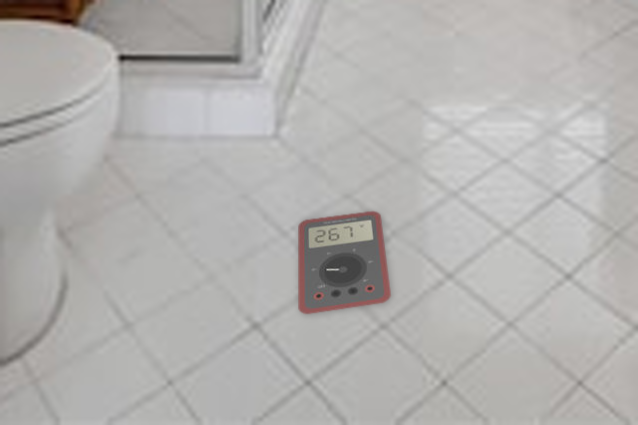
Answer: 267 V
